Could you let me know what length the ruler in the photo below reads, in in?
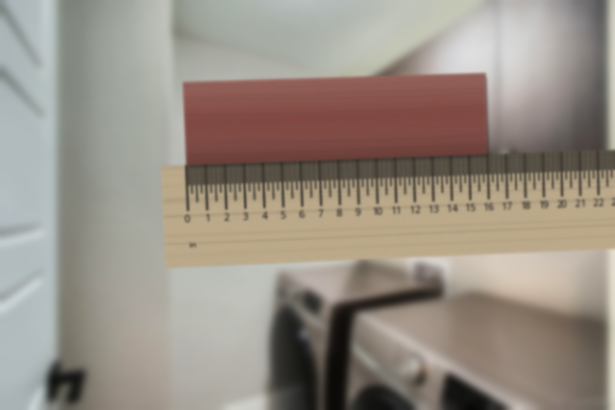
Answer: 16 in
